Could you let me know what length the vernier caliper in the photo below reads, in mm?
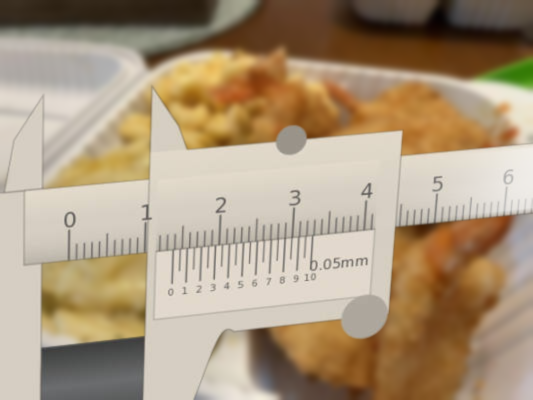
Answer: 13.8 mm
